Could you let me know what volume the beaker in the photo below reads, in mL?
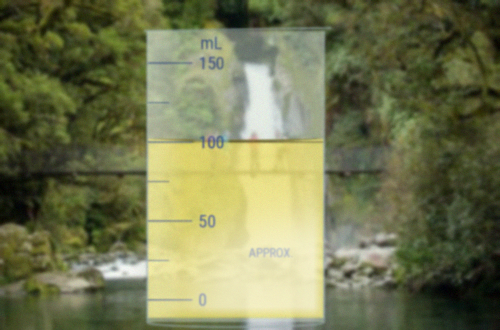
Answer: 100 mL
